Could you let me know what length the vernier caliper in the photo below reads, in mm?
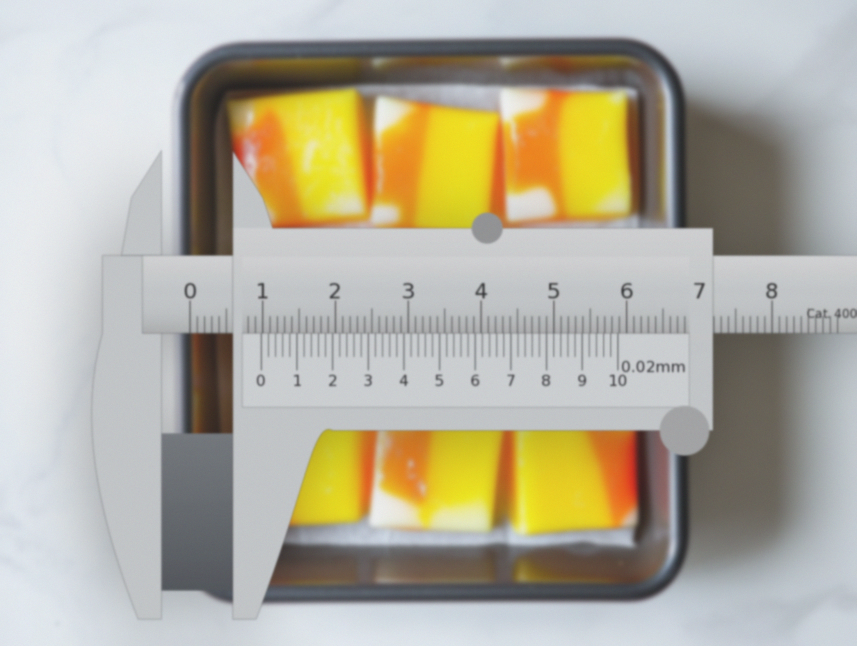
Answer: 9.8 mm
